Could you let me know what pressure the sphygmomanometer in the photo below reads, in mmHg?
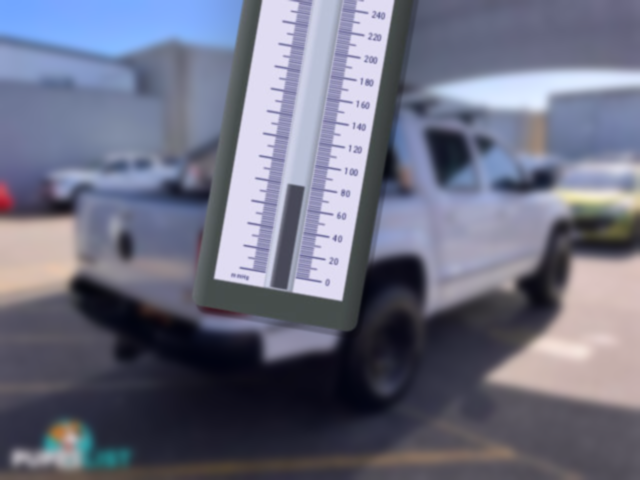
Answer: 80 mmHg
